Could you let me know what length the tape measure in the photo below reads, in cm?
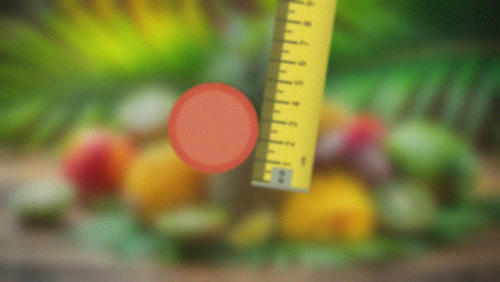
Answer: 4.5 cm
